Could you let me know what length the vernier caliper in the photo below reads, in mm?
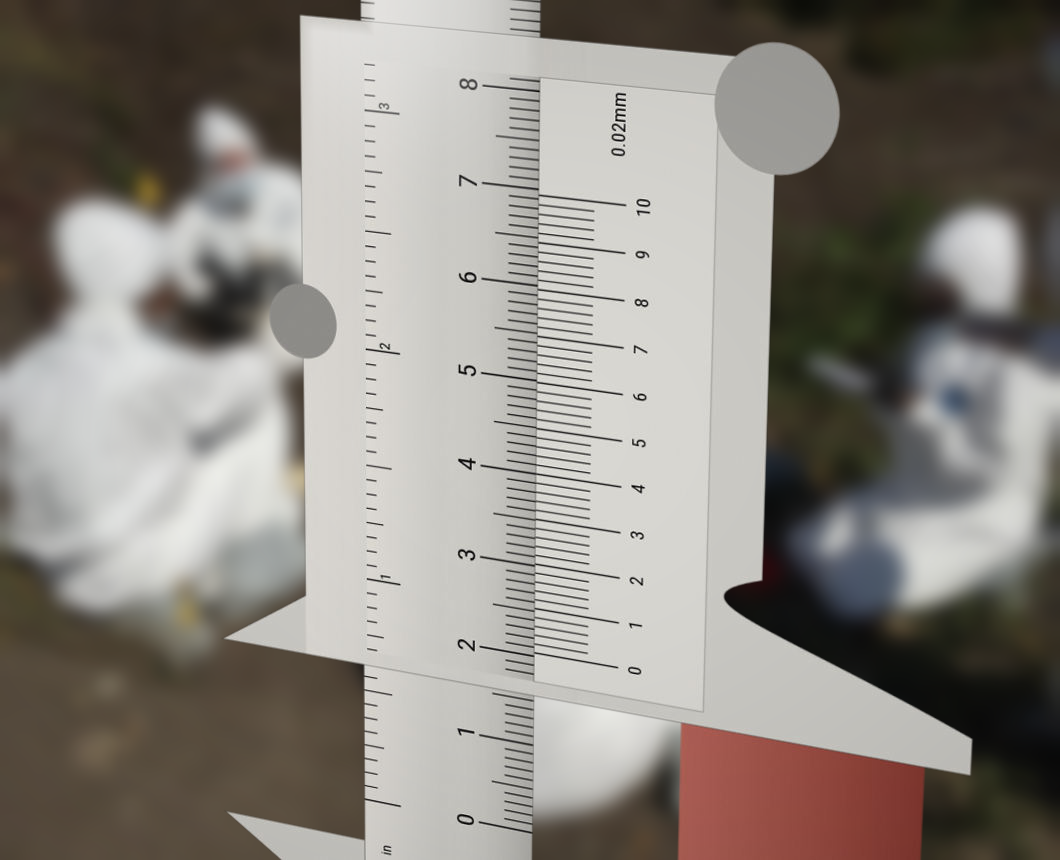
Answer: 20.4 mm
